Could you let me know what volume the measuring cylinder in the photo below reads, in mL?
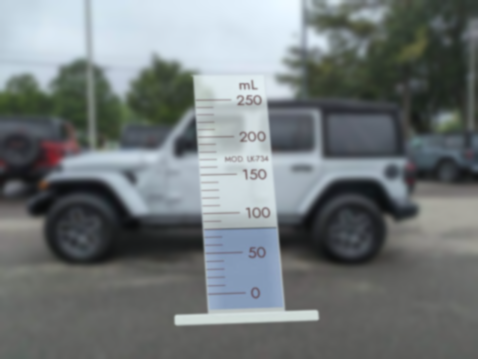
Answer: 80 mL
